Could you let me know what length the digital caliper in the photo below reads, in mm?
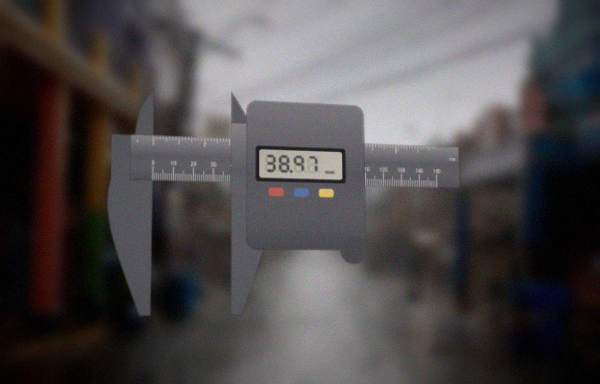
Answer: 38.97 mm
